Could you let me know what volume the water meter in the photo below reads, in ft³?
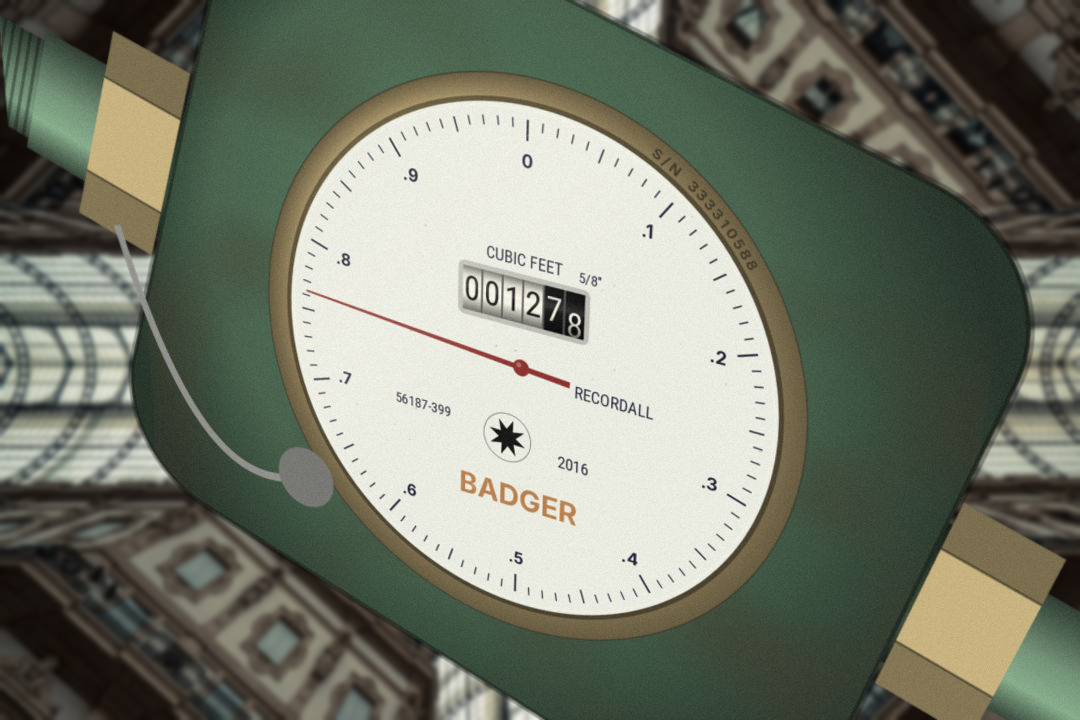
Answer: 1277.76 ft³
